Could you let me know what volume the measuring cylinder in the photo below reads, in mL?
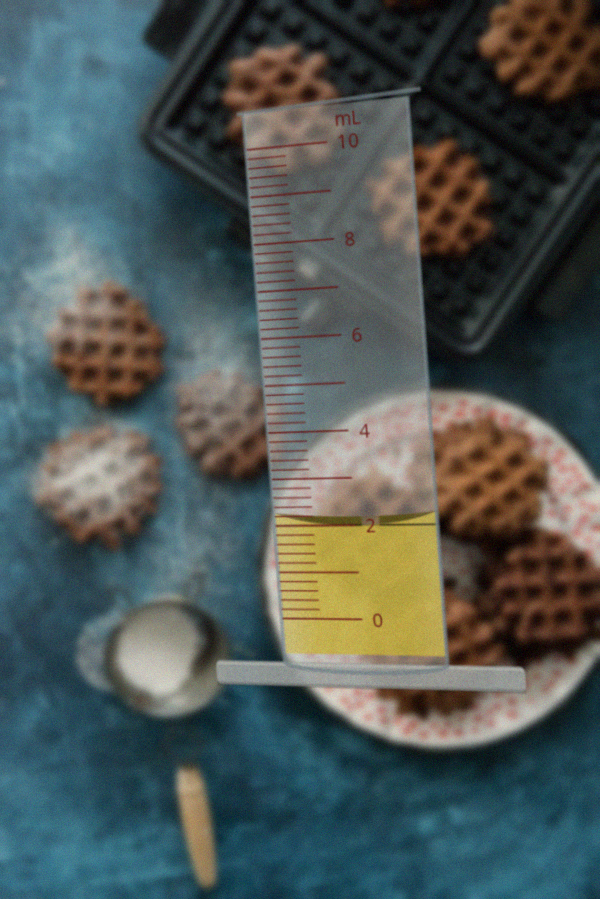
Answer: 2 mL
